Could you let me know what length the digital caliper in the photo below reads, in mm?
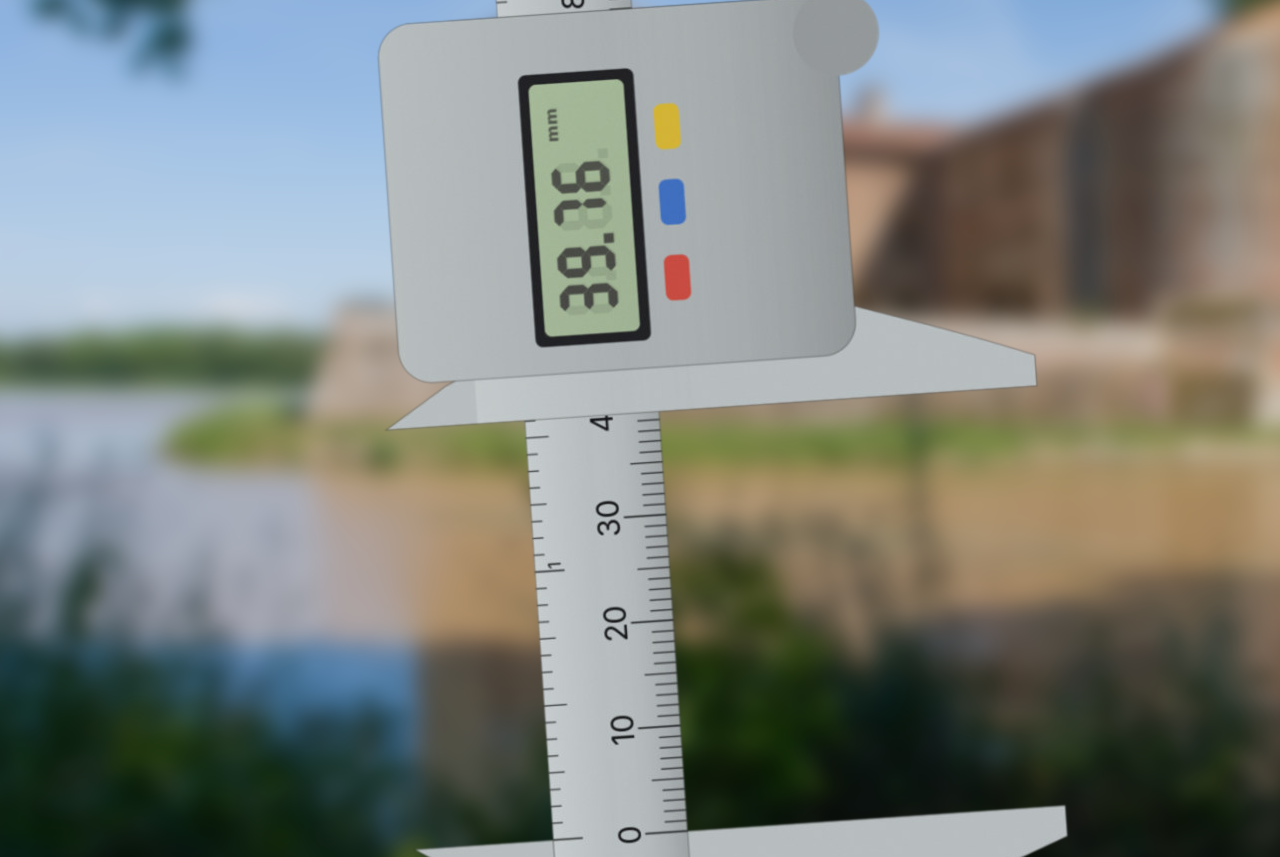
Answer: 39.76 mm
